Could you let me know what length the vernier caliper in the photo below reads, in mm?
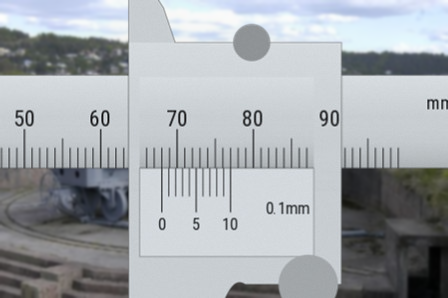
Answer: 68.0 mm
